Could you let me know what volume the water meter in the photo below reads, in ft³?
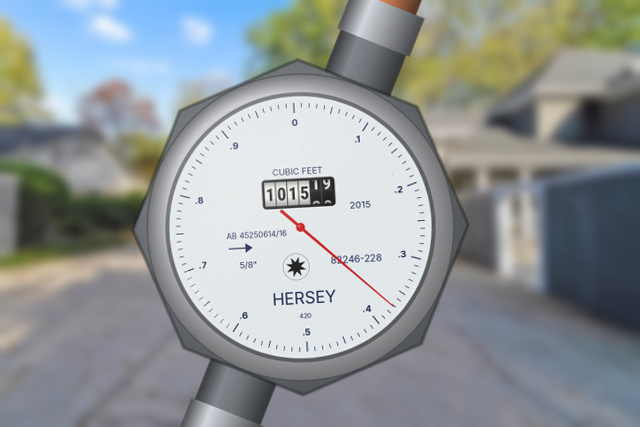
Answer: 101519.37 ft³
